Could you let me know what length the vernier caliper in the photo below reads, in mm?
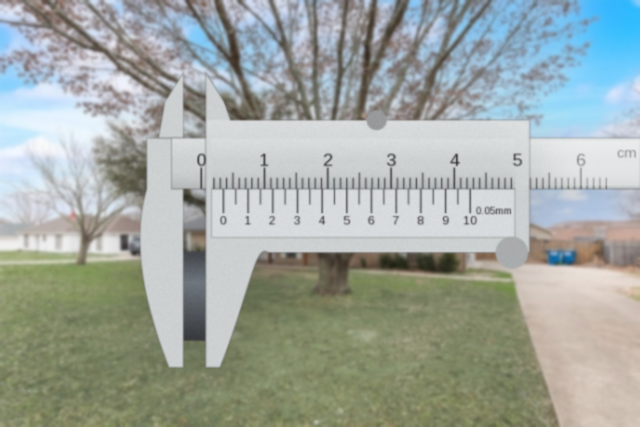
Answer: 3.5 mm
